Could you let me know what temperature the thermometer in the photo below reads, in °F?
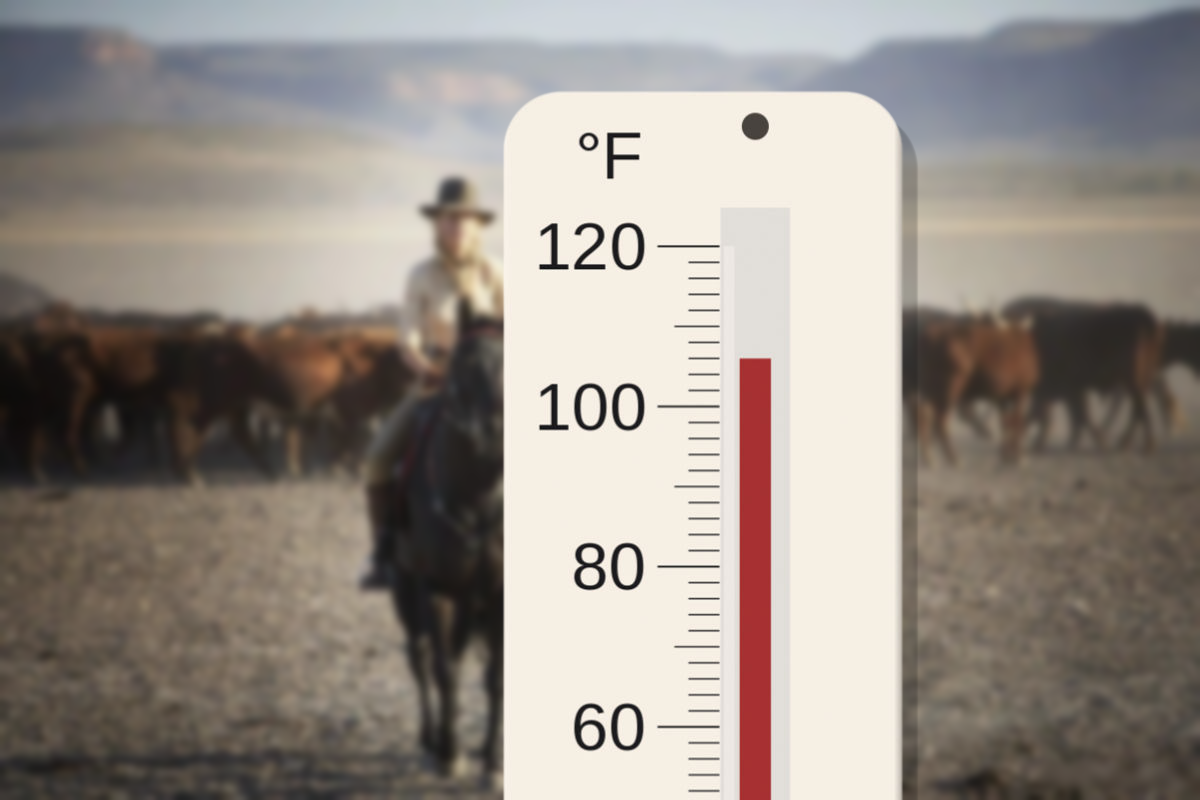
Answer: 106 °F
